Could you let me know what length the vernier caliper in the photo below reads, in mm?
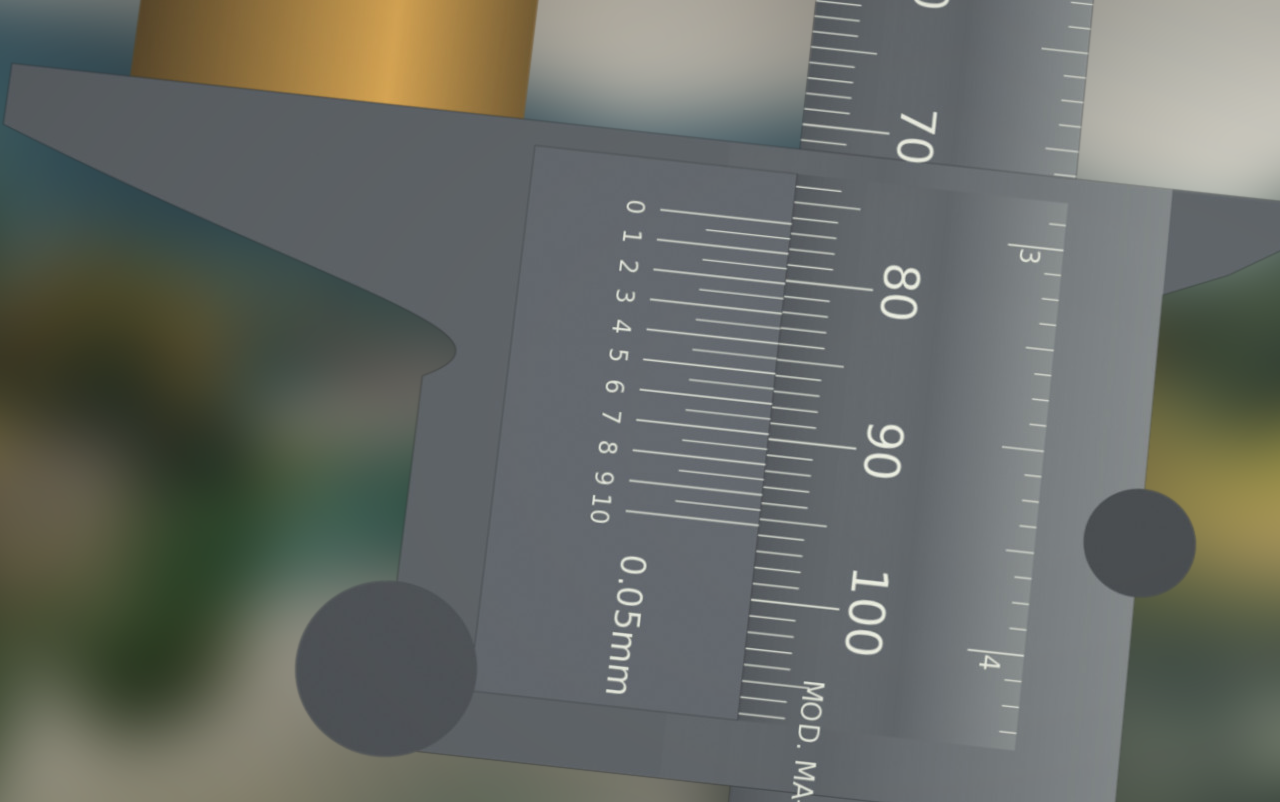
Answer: 76.4 mm
